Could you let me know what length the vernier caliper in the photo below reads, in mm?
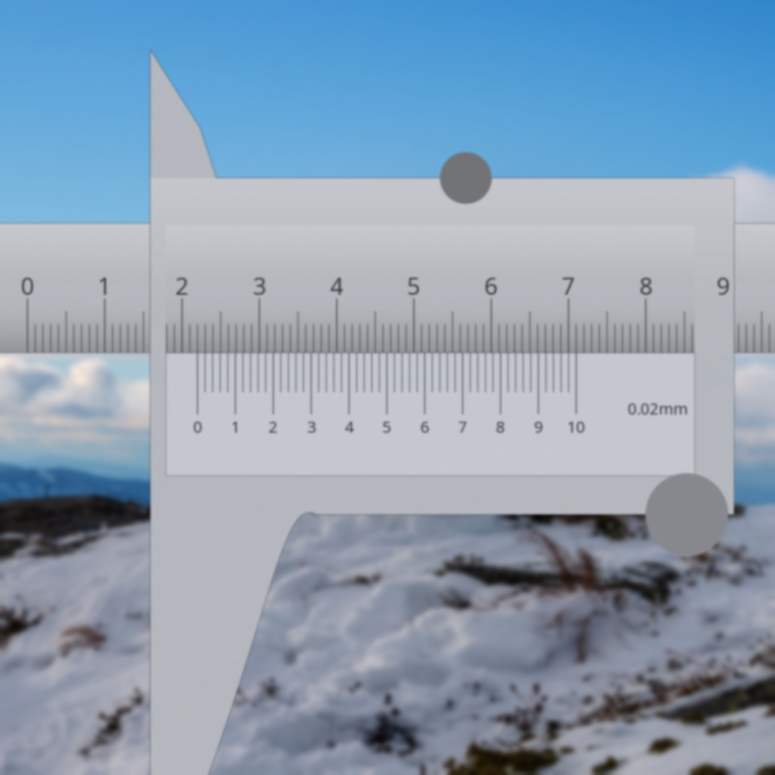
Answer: 22.0 mm
